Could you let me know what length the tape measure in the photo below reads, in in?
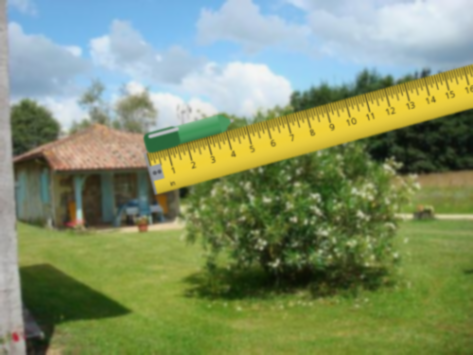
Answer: 4.5 in
